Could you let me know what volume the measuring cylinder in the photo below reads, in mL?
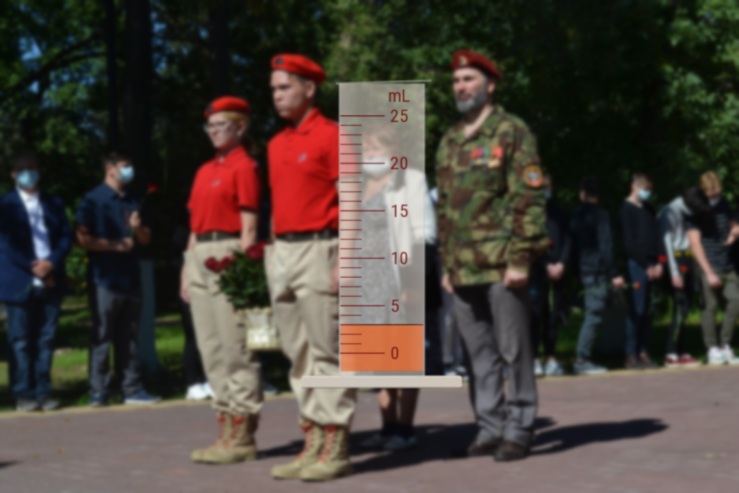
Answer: 3 mL
